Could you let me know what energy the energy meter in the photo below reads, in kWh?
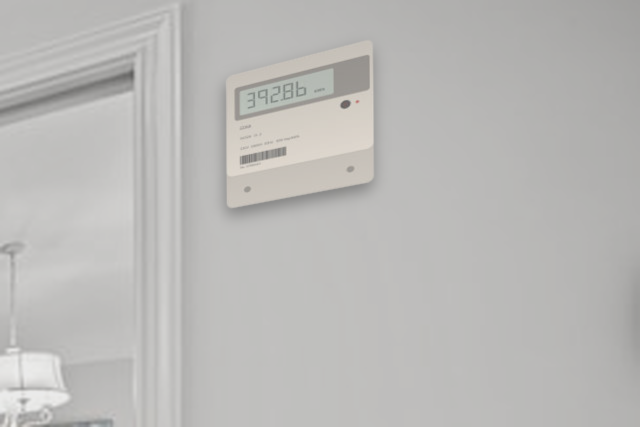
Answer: 392.86 kWh
